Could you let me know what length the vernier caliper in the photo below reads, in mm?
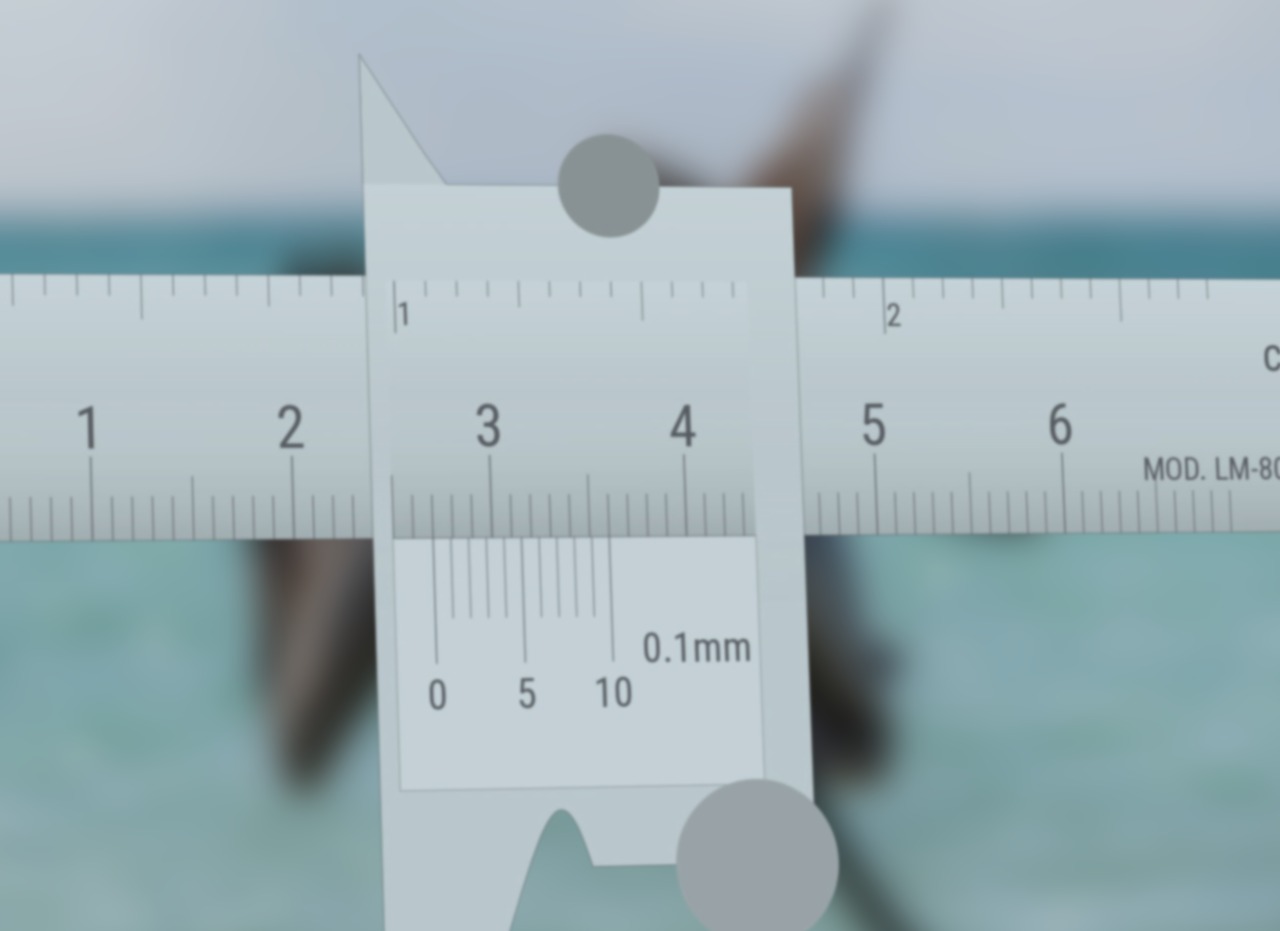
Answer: 27.0 mm
